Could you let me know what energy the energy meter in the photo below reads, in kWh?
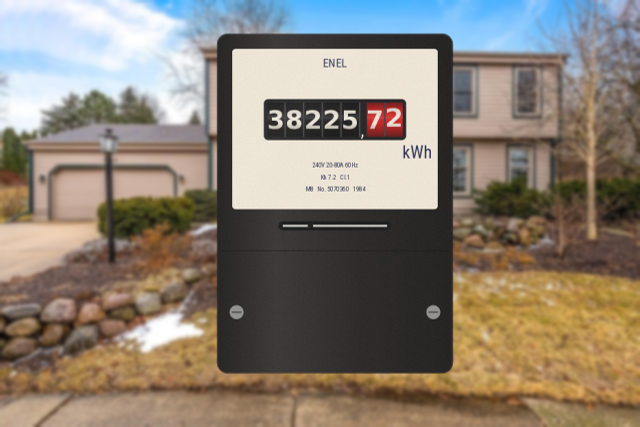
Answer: 38225.72 kWh
